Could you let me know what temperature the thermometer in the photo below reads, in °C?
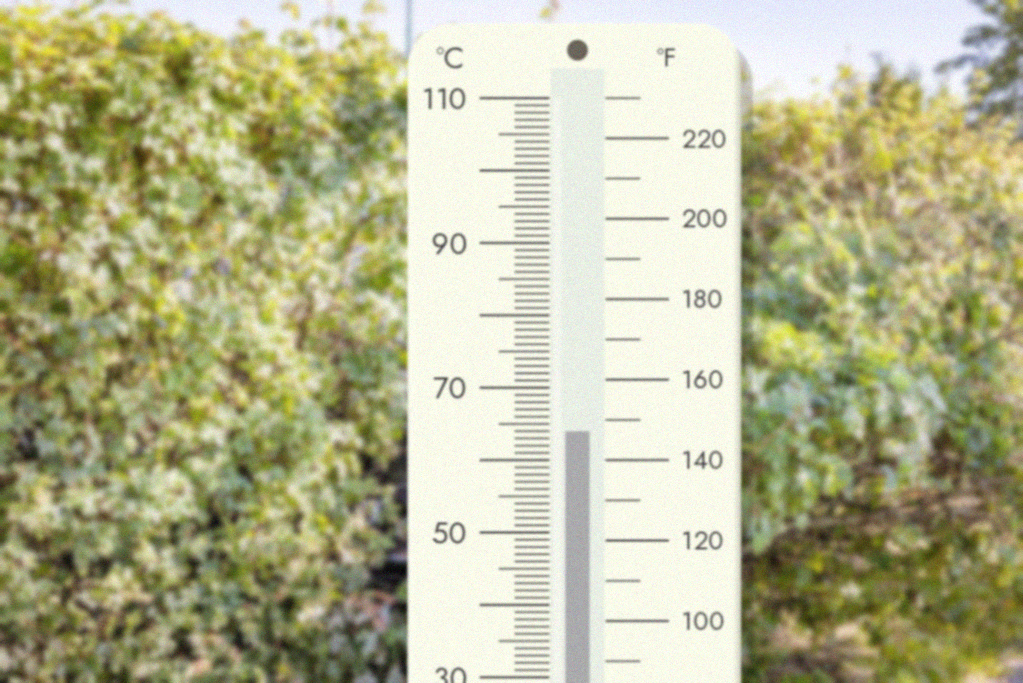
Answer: 64 °C
